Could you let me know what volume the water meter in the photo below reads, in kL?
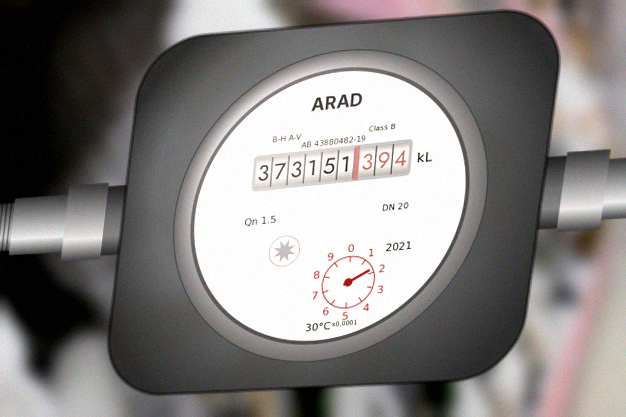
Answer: 373151.3941 kL
